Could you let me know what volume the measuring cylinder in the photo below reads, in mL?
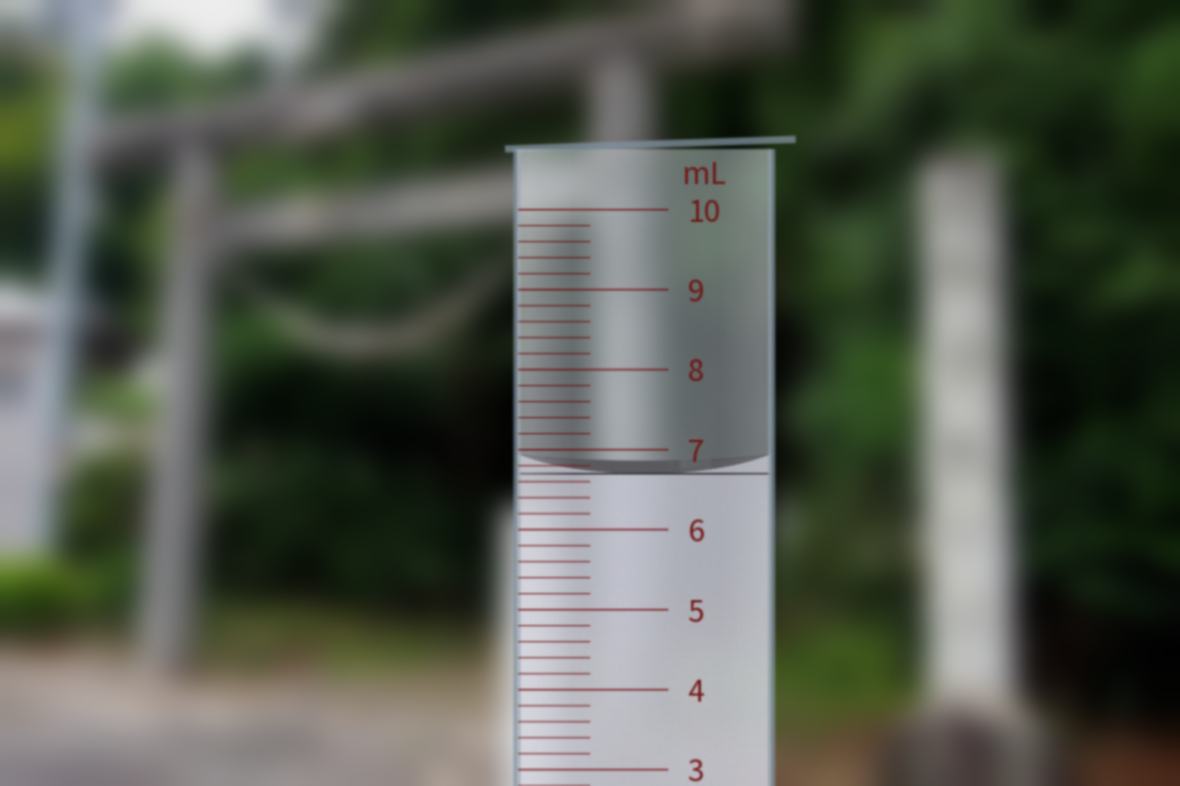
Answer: 6.7 mL
